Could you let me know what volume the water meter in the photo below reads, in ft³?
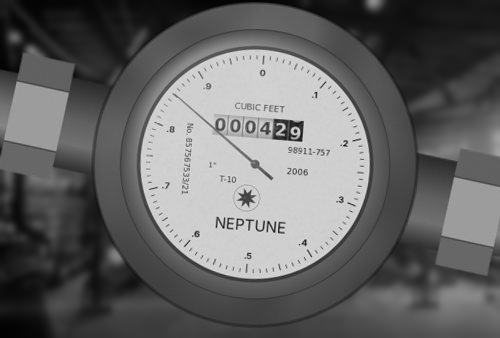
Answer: 428.85 ft³
